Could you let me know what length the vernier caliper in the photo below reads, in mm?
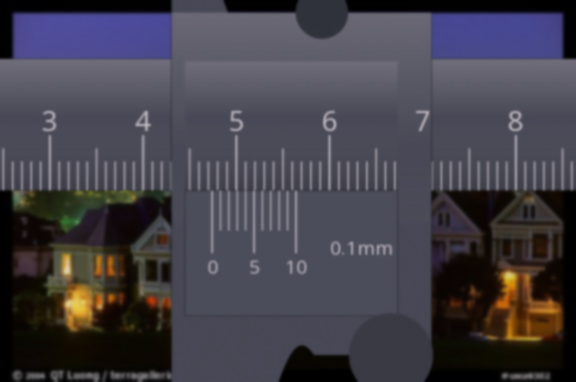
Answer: 47.4 mm
